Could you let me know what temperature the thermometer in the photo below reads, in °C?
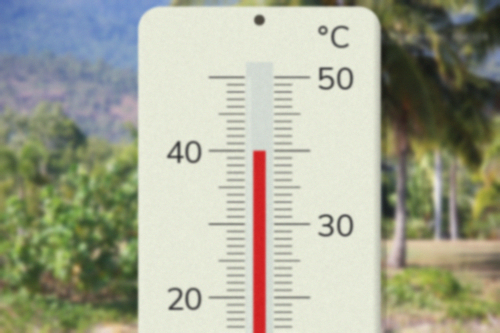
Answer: 40 °C
